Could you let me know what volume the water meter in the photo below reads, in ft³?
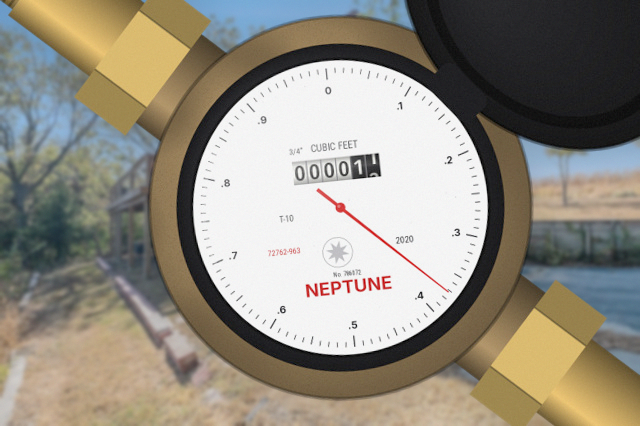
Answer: 11.37 ft³
